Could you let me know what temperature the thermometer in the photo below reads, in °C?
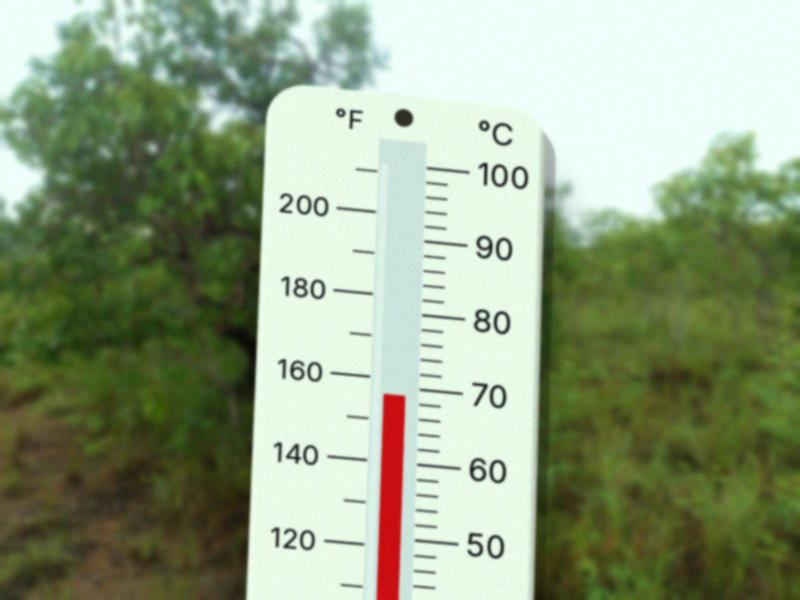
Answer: 69 °C
